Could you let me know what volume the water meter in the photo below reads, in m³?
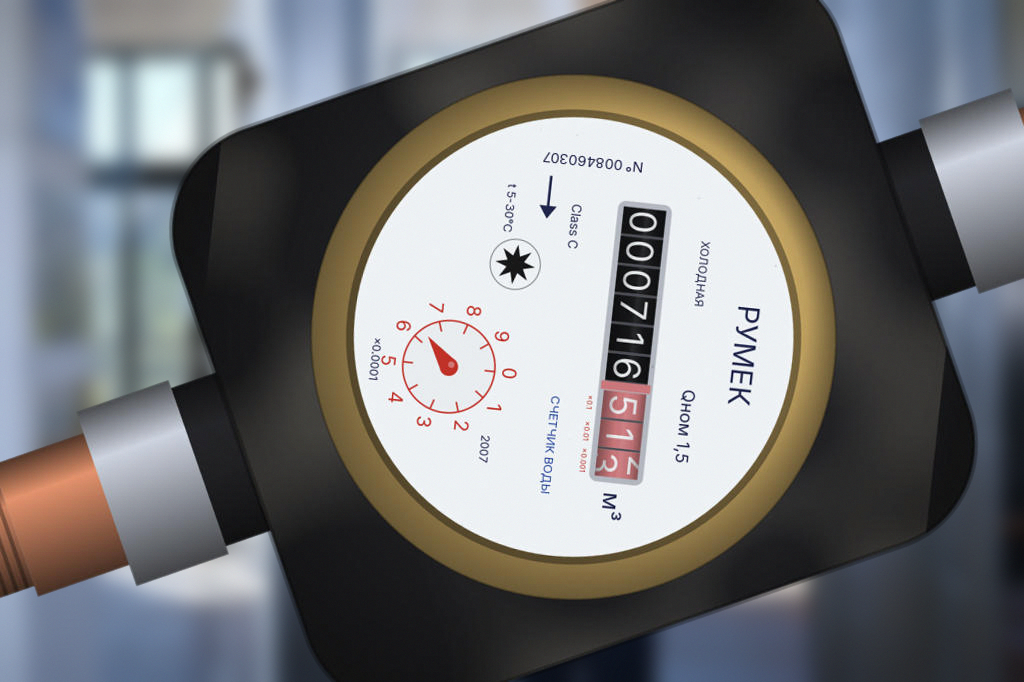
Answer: 716.5126 m³
